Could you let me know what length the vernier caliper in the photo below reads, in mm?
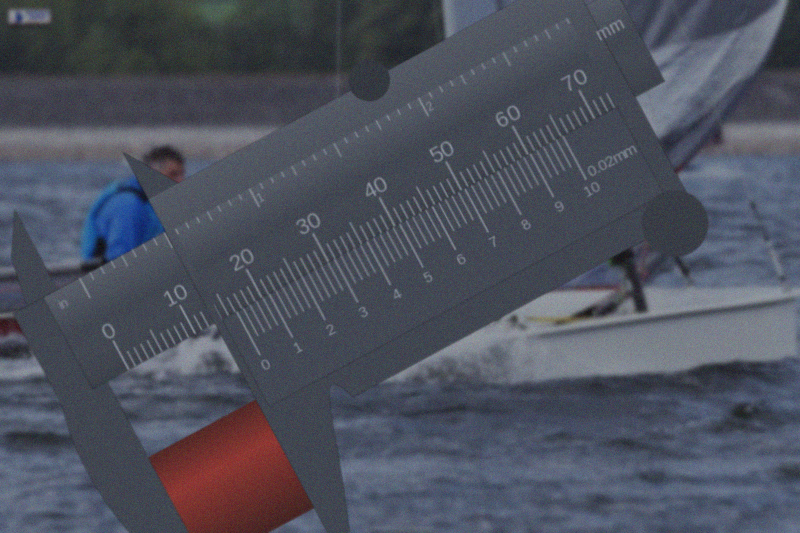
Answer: 16.2 mm
